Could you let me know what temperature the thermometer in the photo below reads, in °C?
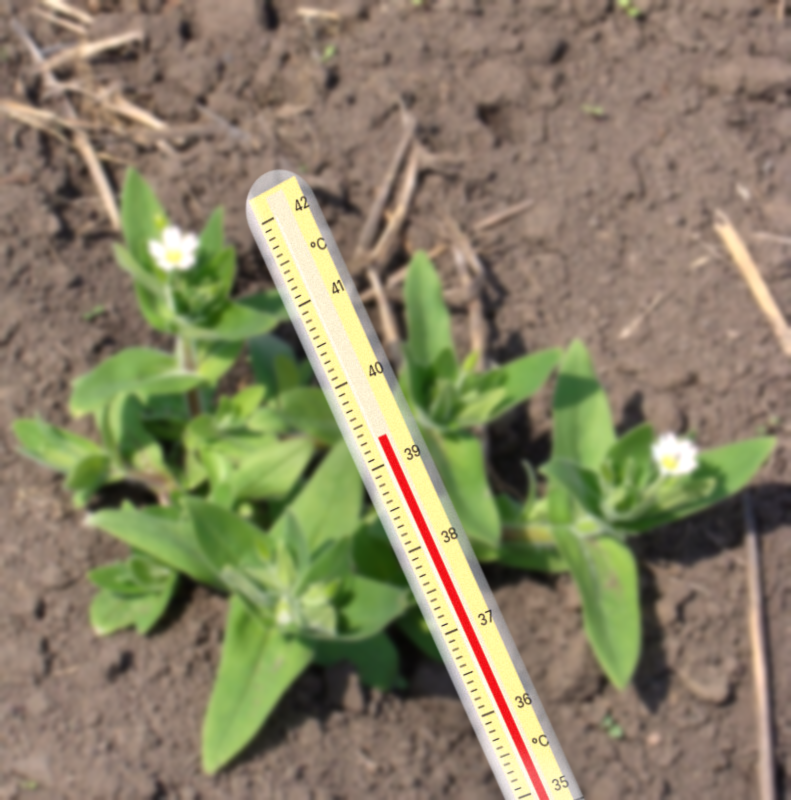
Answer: 39.3 °C
